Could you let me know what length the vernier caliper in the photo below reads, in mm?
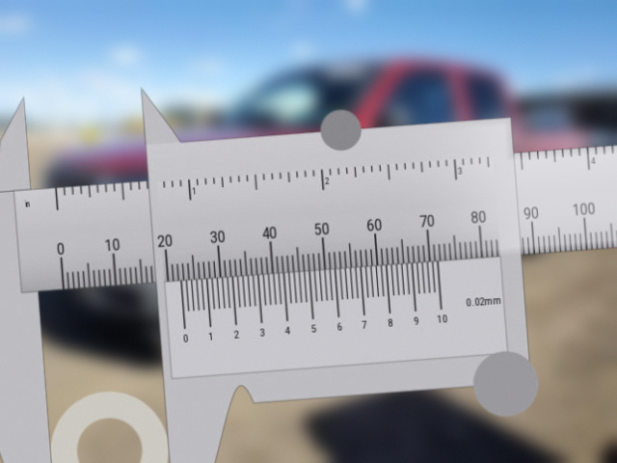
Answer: 22.5 mm
